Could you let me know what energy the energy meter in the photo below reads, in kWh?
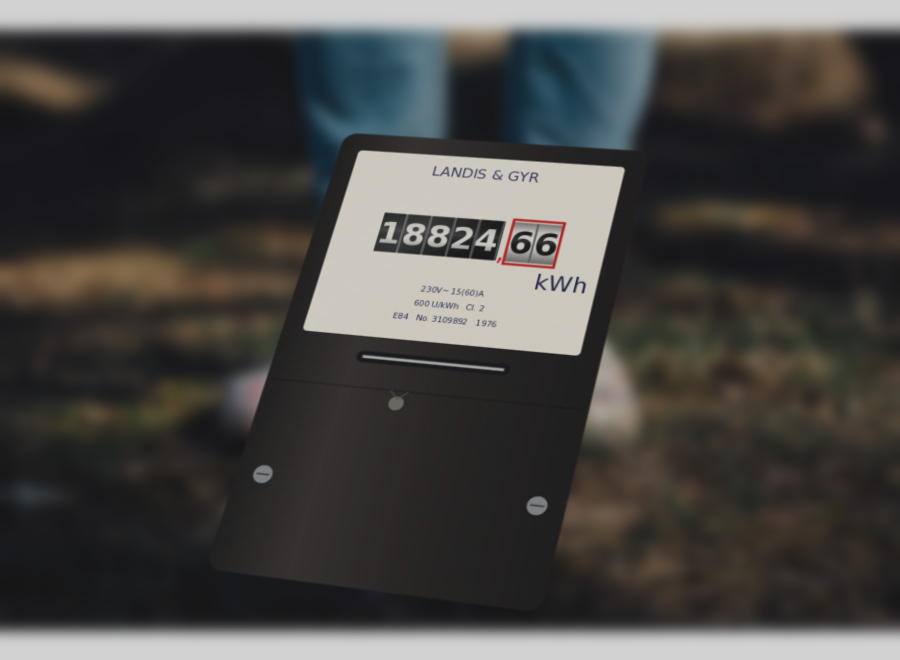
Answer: 18824.66 kWh
